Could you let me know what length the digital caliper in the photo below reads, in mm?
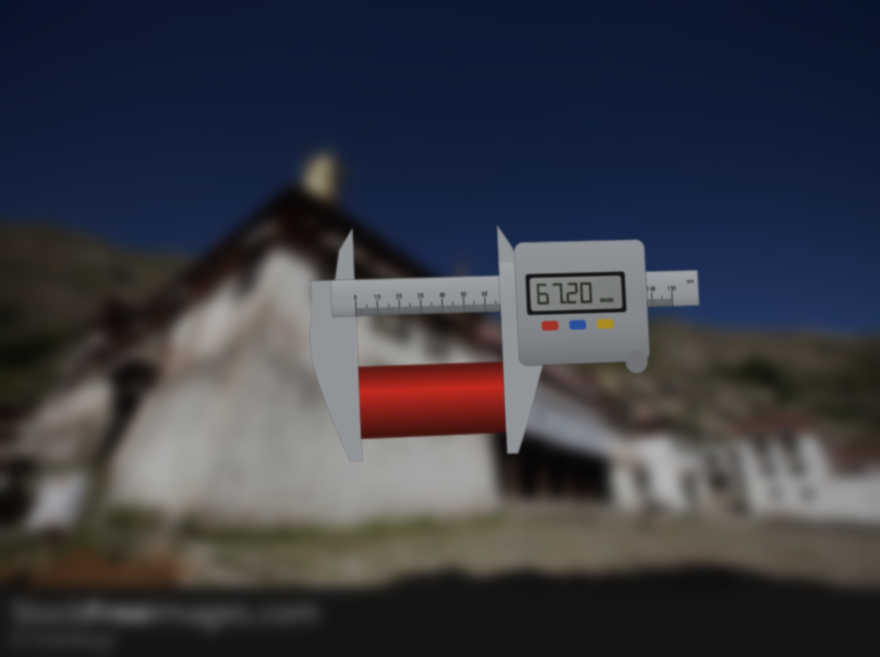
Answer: 67.20 mm
